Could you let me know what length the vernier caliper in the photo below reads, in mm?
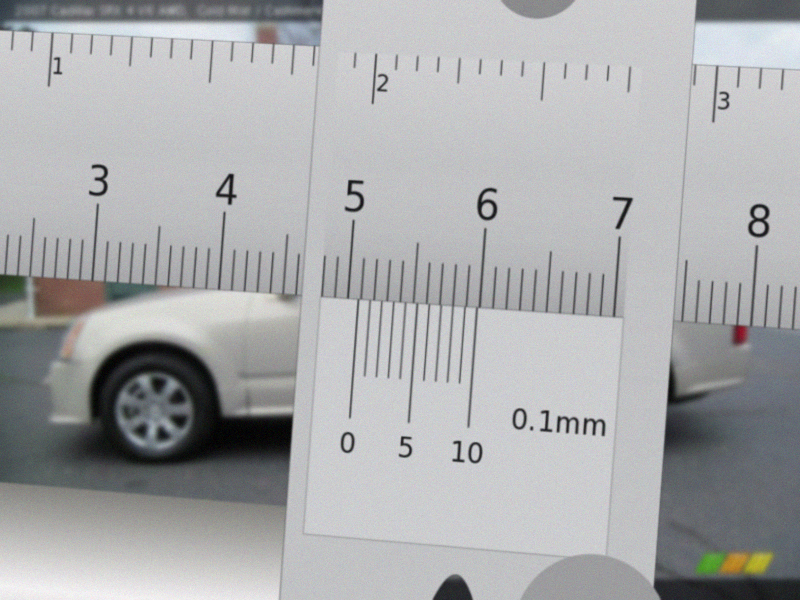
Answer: 50.8 mm
